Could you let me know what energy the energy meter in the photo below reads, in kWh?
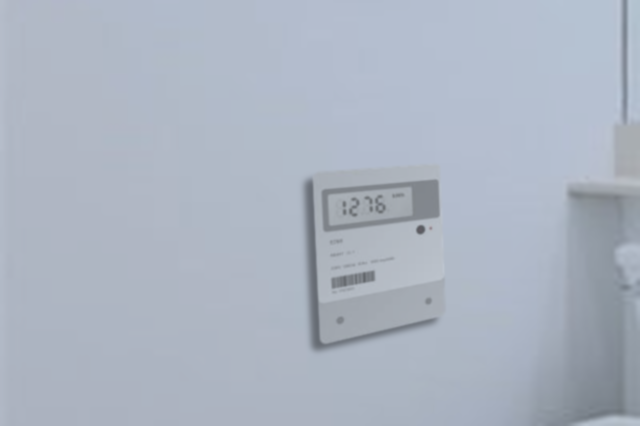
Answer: 1276 kWh
